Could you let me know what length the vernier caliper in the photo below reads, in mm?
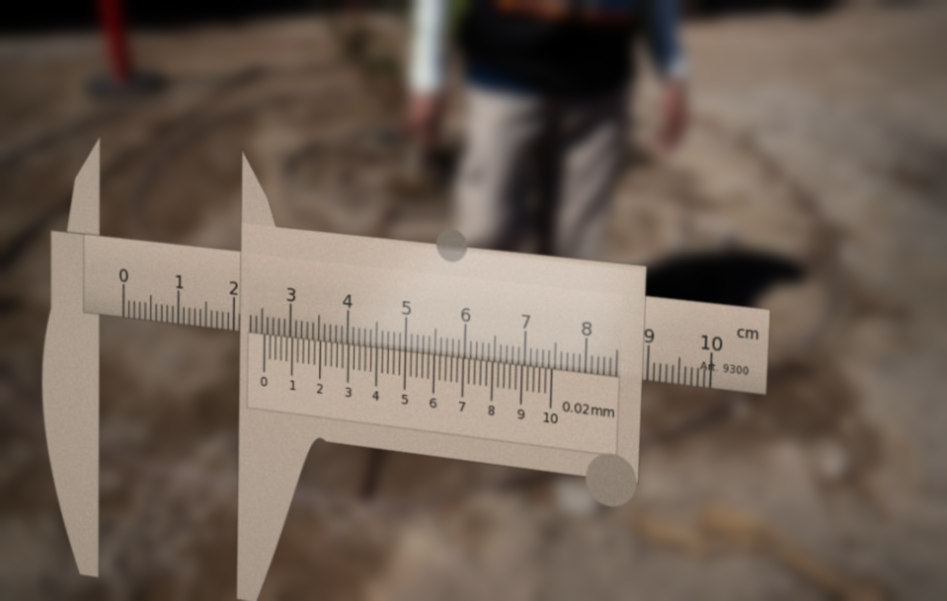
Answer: 25.5 mm
